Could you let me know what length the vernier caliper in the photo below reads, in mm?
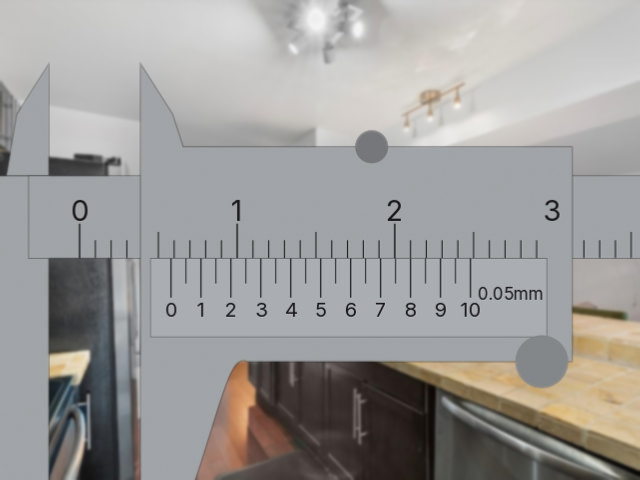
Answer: 5.8 mm
